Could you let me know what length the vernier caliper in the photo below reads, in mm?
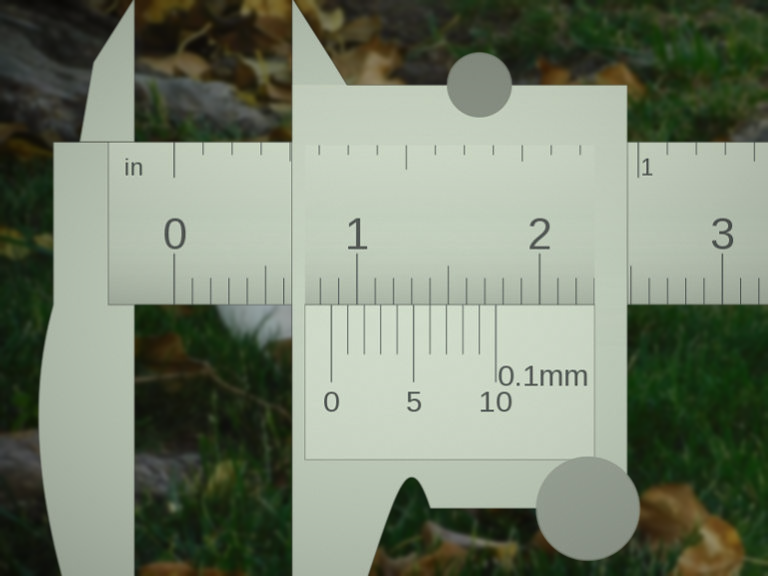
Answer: 8.6 mm
